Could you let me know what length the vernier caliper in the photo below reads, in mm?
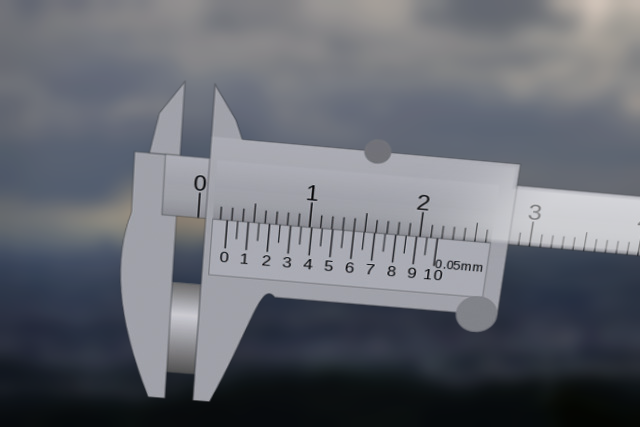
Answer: 2.6 mm
